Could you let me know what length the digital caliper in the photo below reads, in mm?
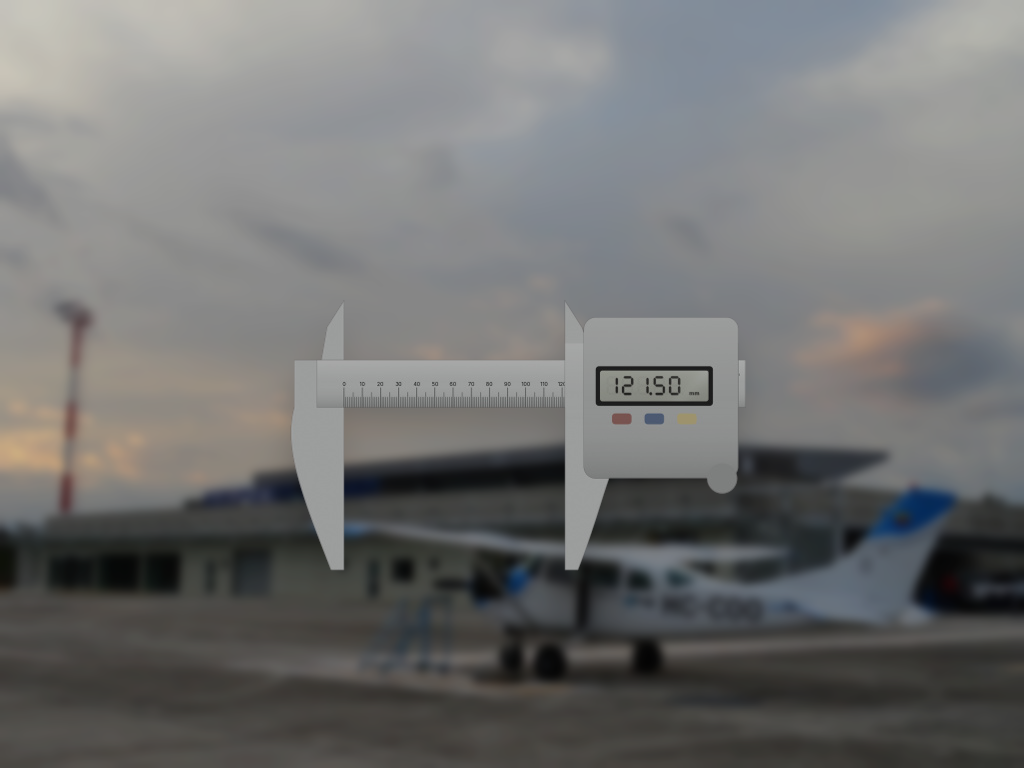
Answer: 121.50 mm
